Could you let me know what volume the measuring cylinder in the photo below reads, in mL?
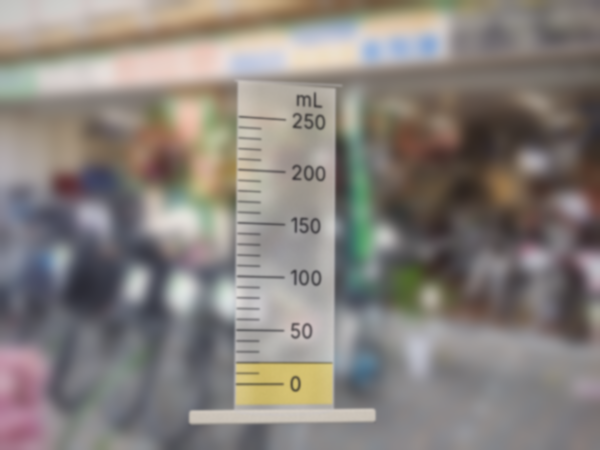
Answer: 20 mL
